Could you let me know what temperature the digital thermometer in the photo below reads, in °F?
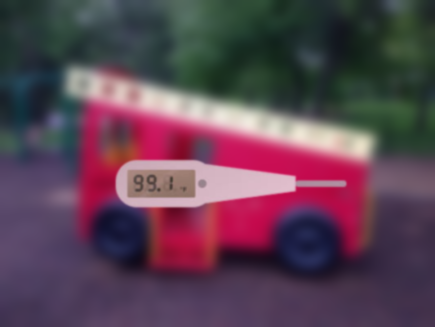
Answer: 99.1 °F
